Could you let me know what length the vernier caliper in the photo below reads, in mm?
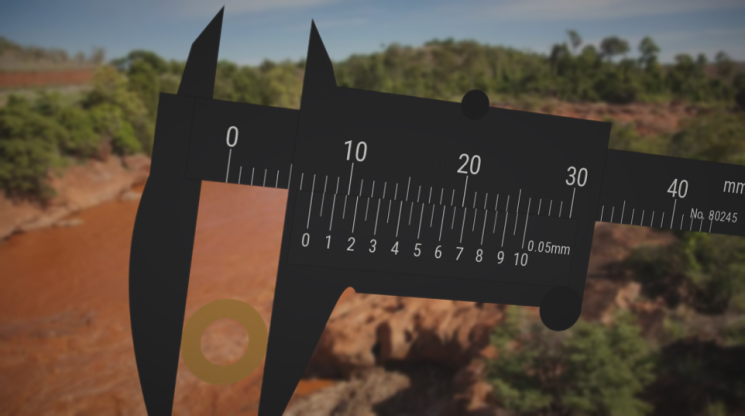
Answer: 7.0 mm
